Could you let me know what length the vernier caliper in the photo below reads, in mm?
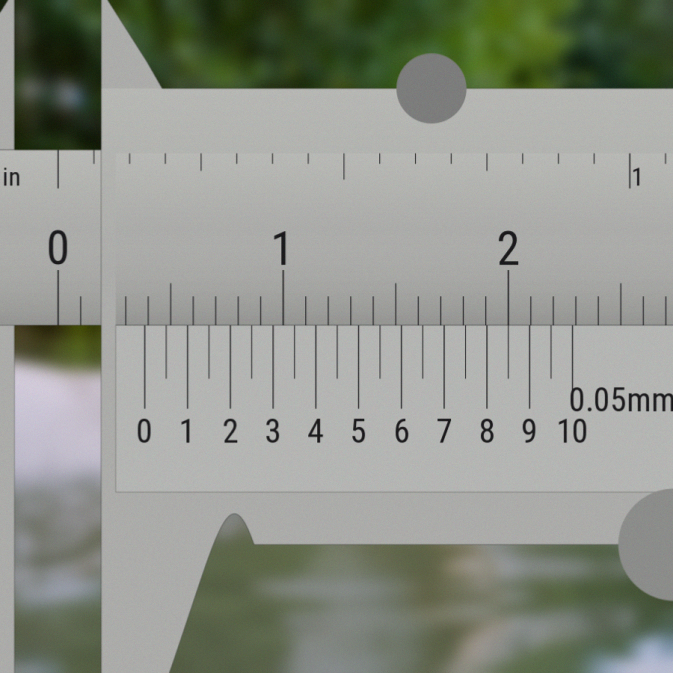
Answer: 3.85 mm
